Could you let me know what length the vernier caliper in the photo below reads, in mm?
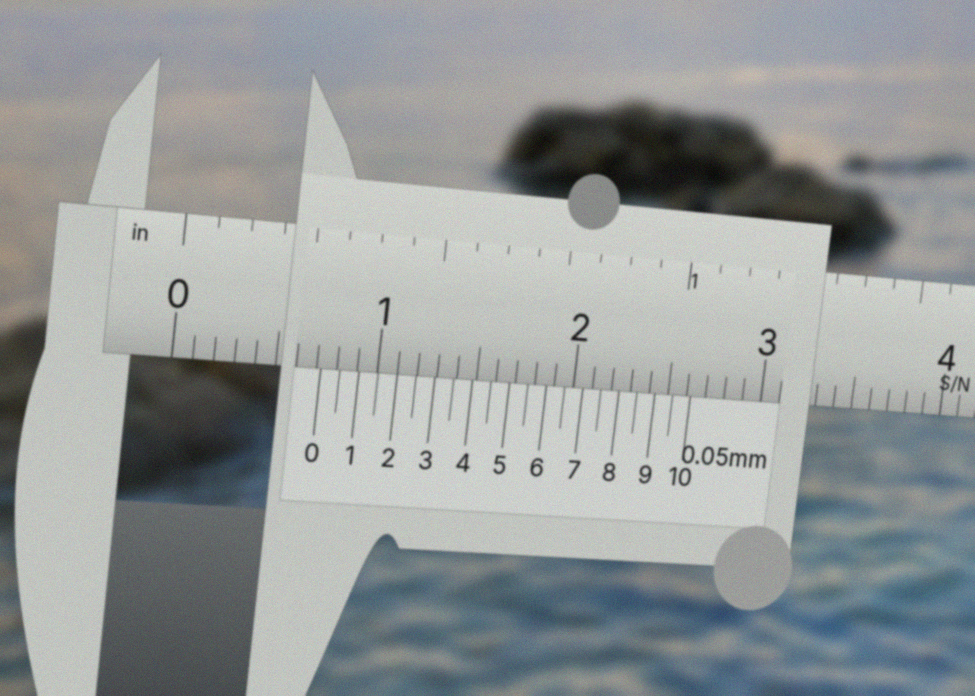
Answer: 7.2 mm
